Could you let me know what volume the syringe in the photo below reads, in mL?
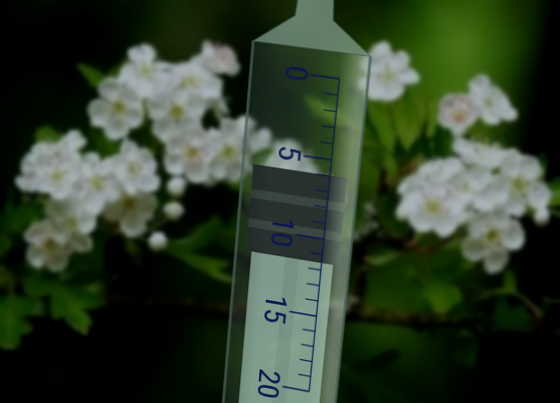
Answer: 6 mL
